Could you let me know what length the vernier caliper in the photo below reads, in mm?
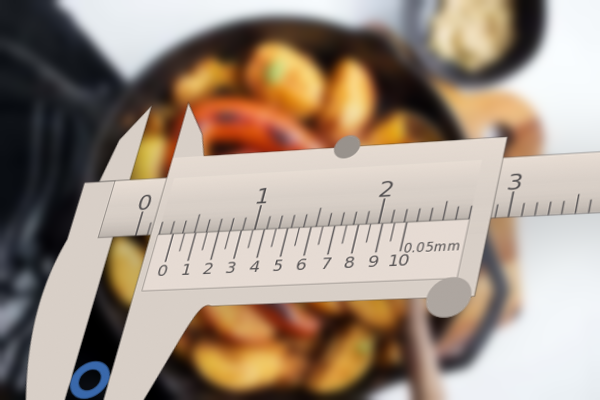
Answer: 3.2 mm
